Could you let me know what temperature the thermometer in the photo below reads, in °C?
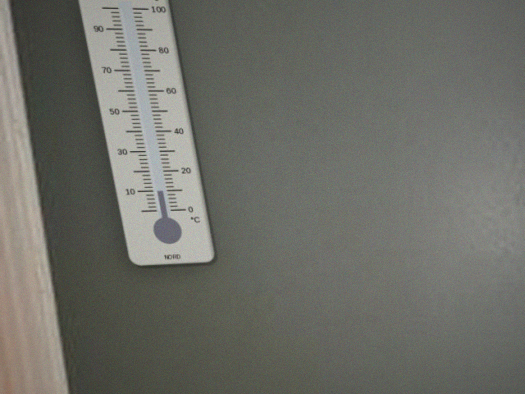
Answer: 10 °C
